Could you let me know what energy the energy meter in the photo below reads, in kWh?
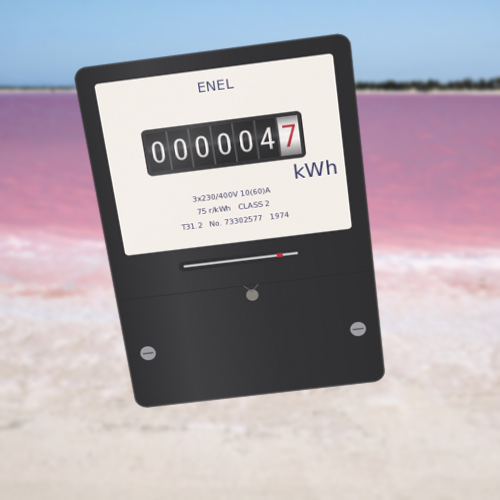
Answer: 4.7 kWh
